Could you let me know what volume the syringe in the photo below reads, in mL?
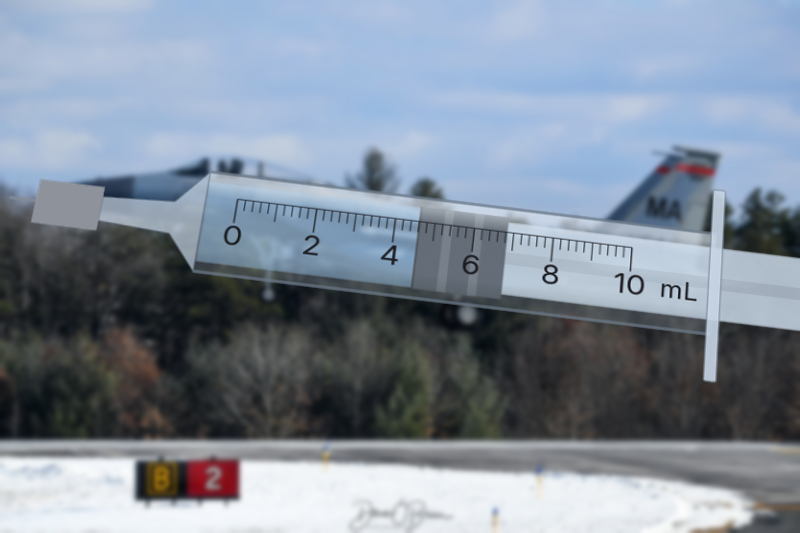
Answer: 4.6 mL
